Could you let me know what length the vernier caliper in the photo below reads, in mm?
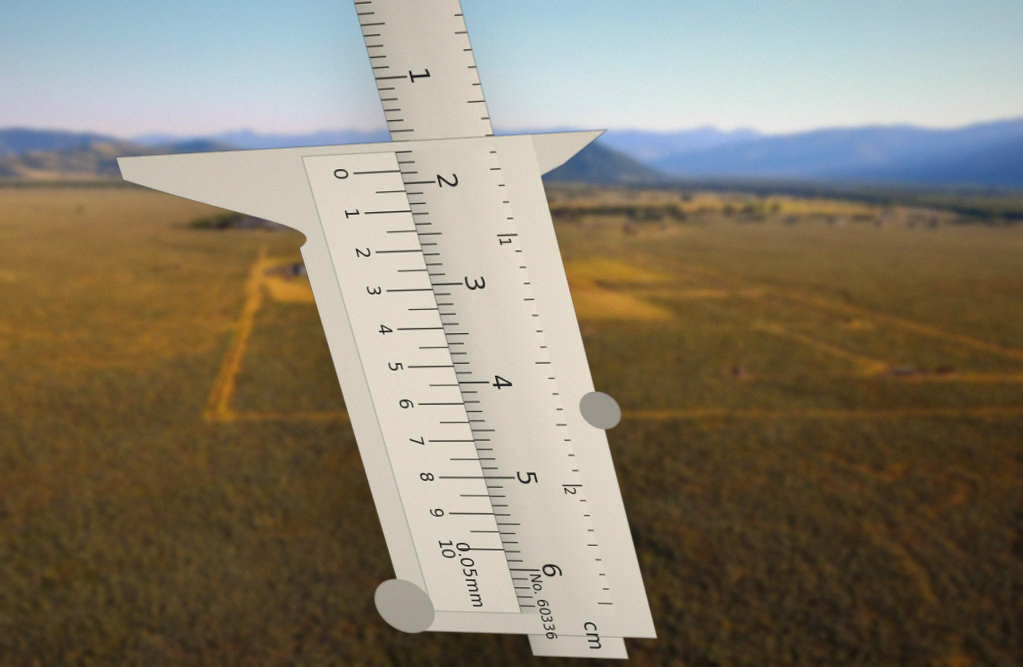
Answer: 18.8 mm
